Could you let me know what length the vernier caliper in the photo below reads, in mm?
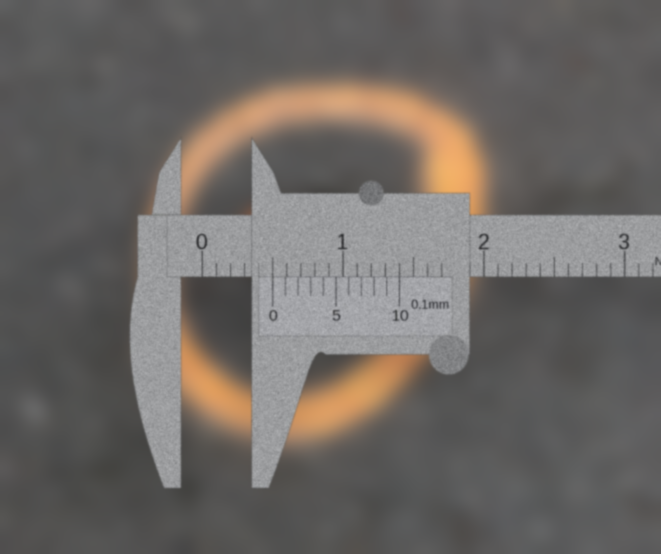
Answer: 5.0 mm
